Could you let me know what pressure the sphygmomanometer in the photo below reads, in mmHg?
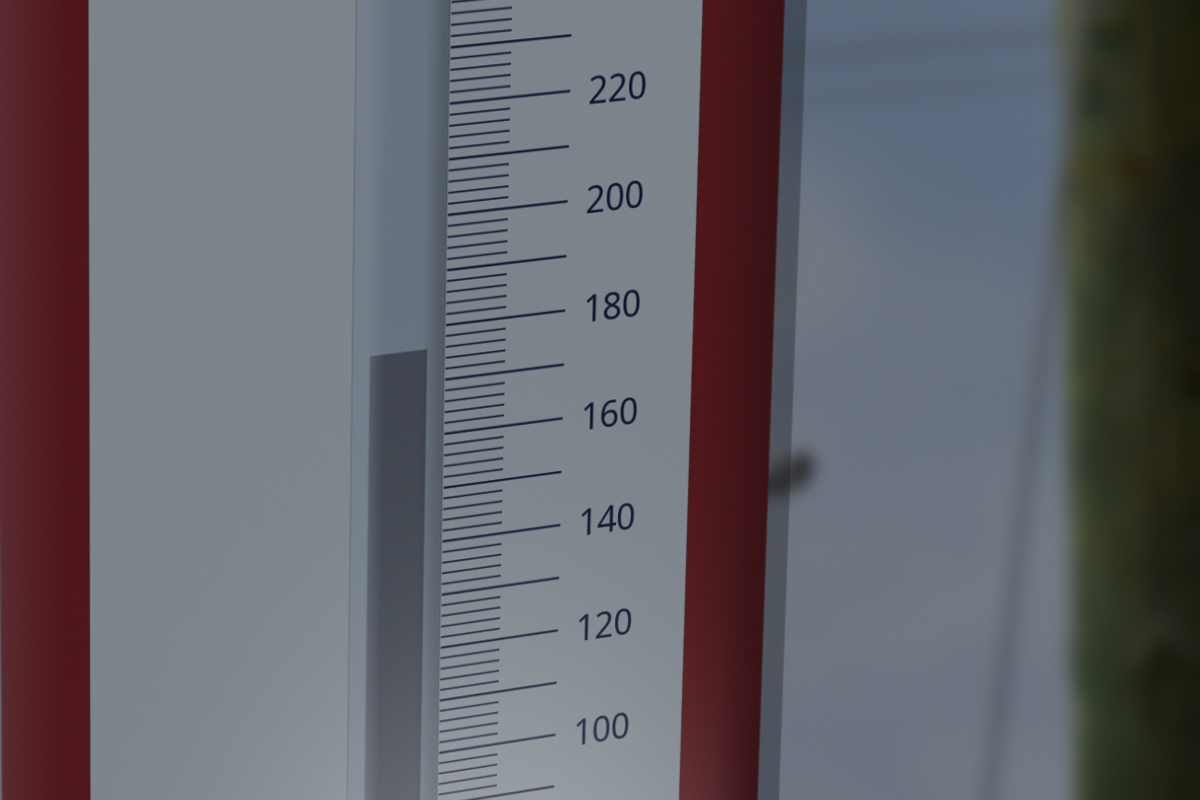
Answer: 176 mmHg
